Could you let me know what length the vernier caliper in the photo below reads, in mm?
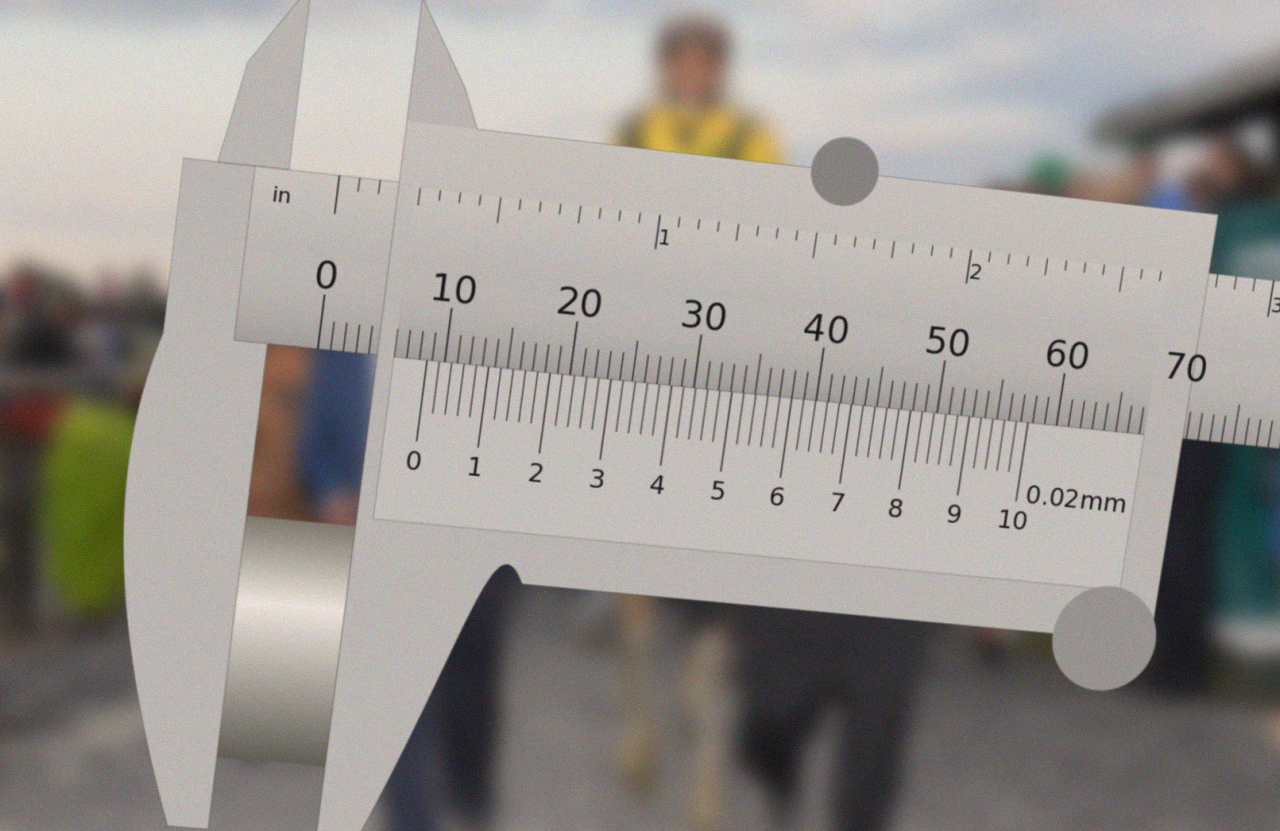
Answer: 8.6 mm
